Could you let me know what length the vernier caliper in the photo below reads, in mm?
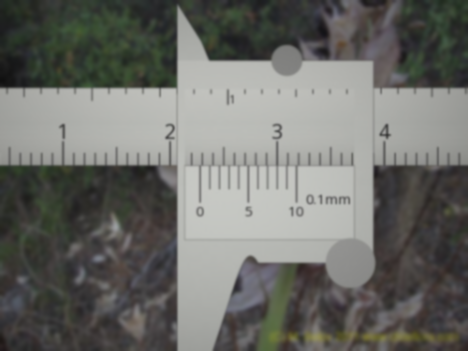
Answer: 22.8 mm
